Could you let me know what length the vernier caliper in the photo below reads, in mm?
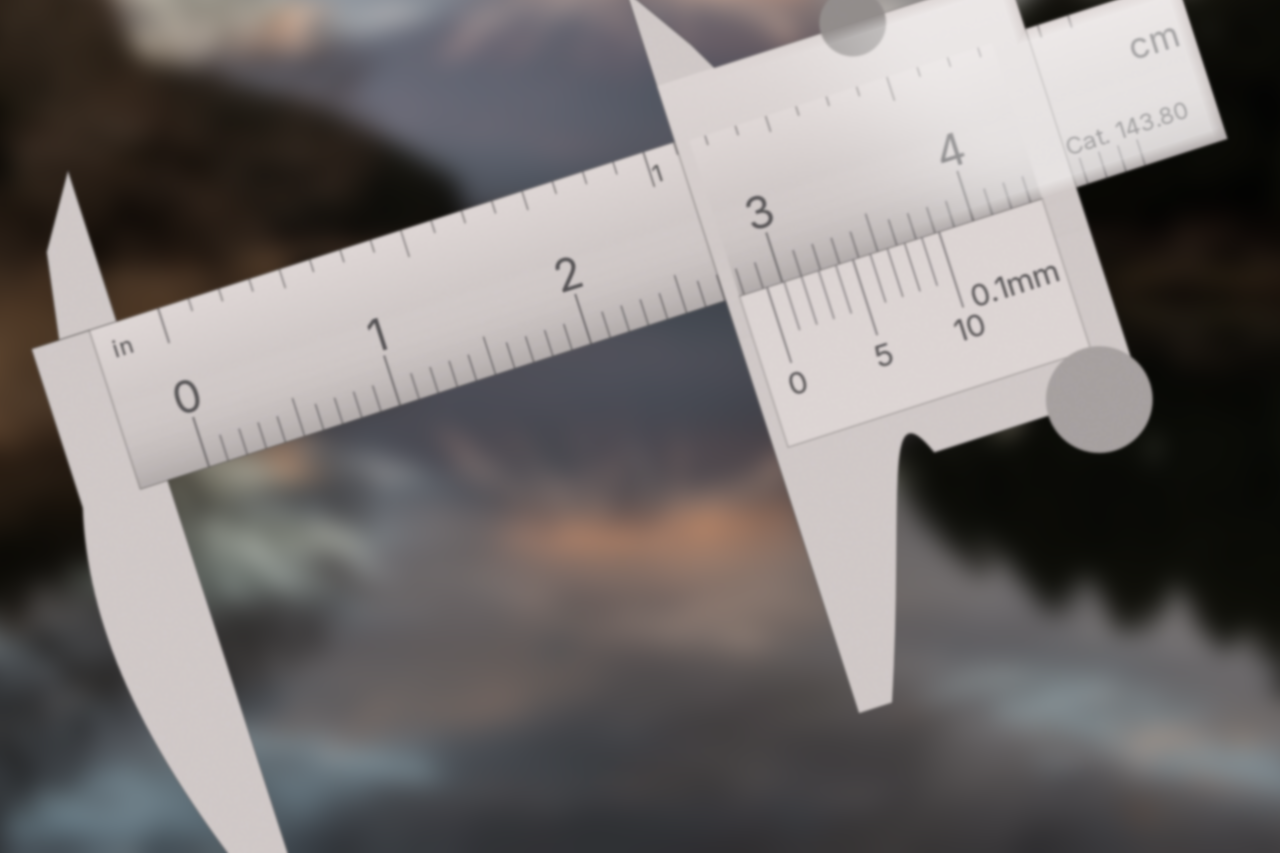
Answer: 29.2 mm
